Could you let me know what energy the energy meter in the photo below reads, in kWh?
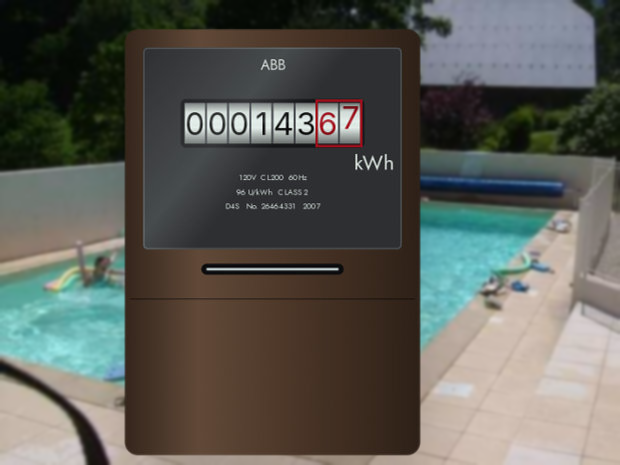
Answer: 143.67 kWh
